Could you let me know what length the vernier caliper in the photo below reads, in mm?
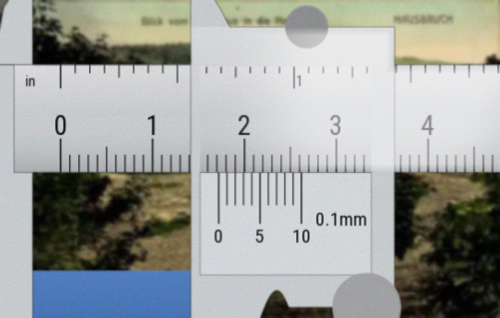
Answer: 17.2 mm
